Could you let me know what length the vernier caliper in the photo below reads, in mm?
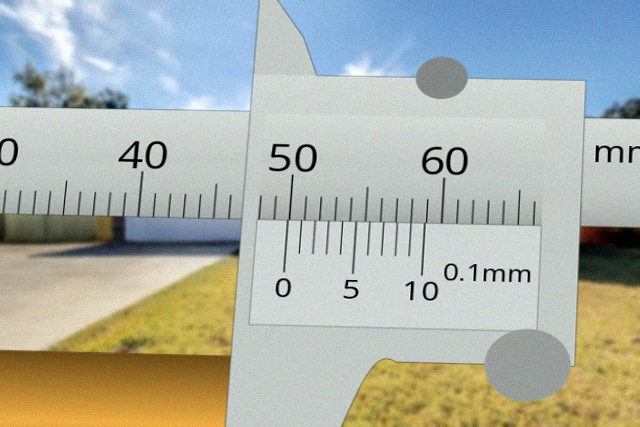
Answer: 49.9 mm
